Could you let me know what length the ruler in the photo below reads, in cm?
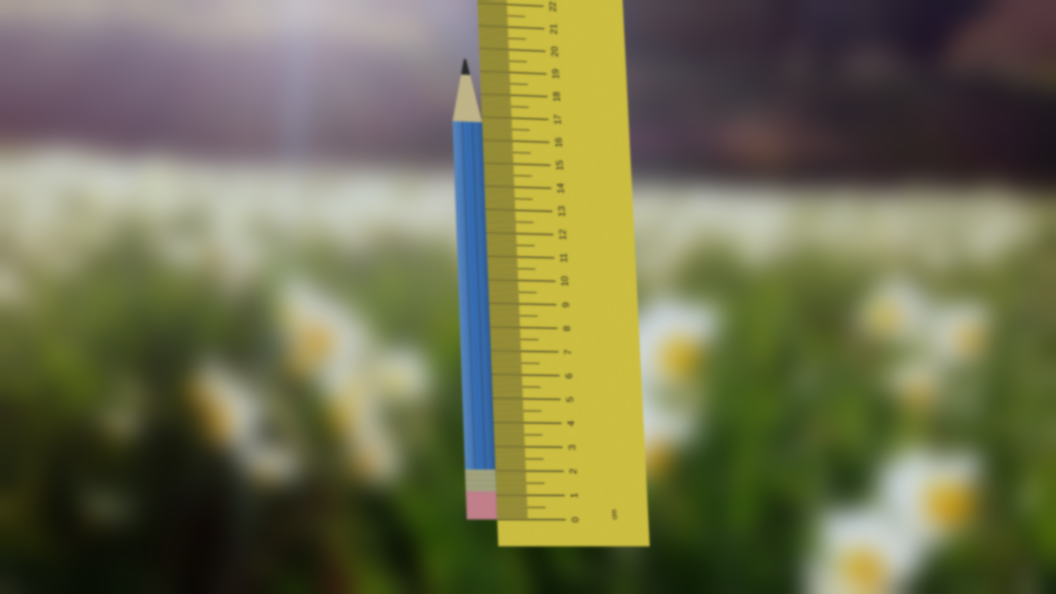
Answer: 19.5 cm
